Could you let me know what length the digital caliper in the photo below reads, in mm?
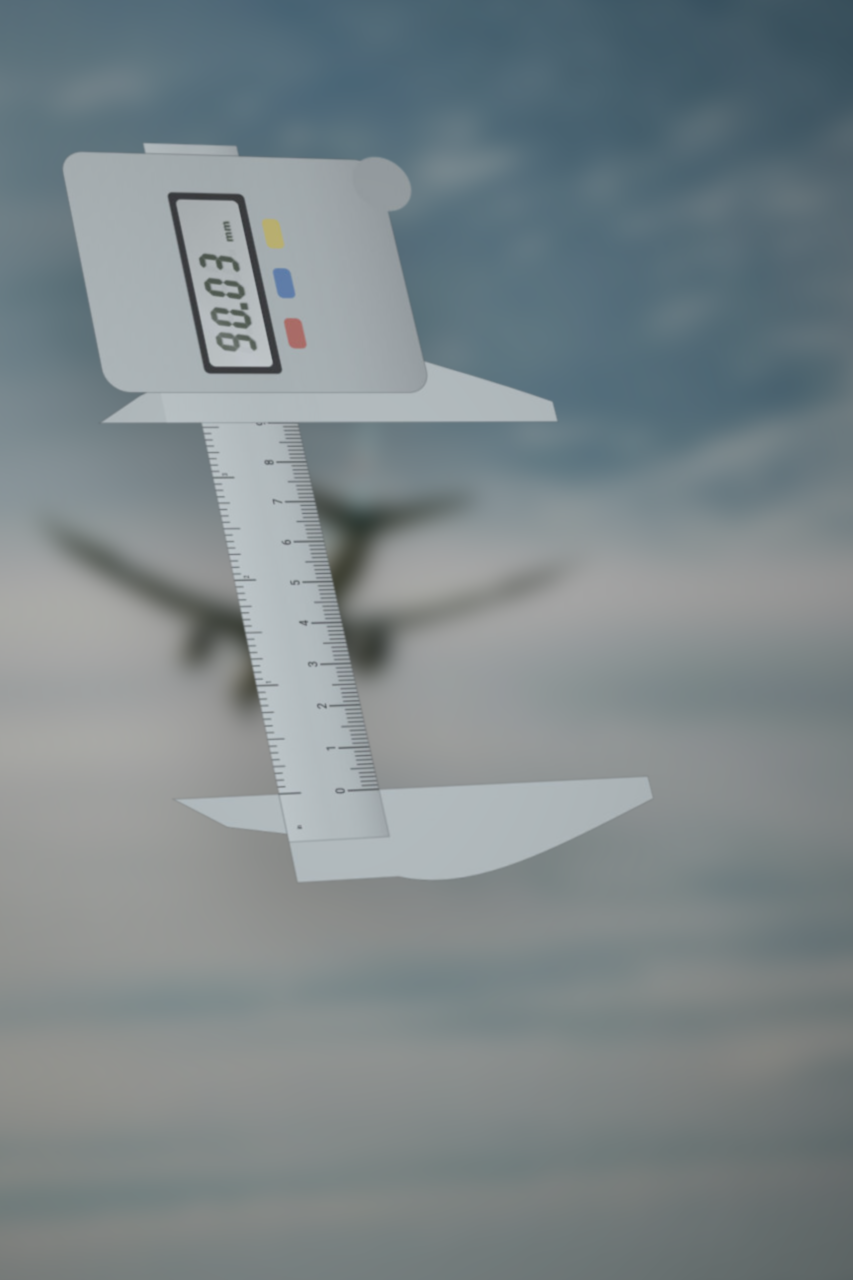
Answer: 90.03 mm
